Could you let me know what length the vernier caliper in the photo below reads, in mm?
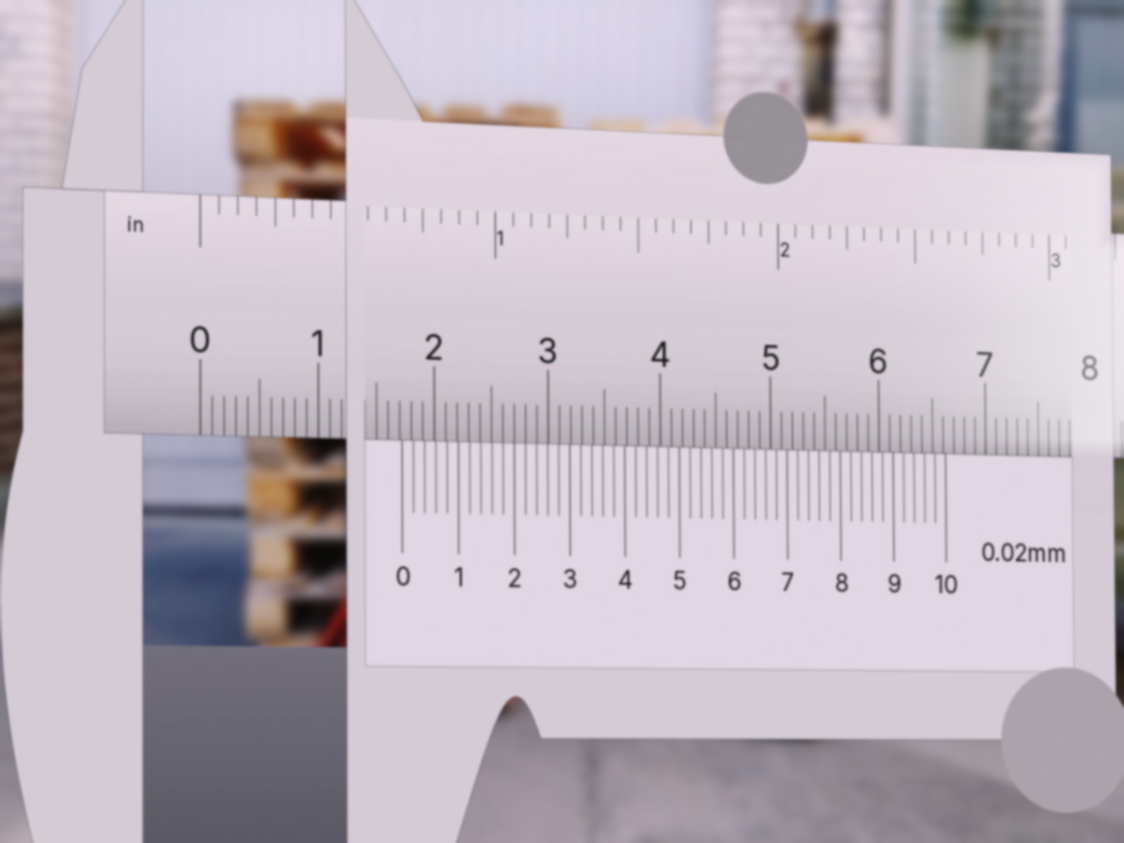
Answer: 17.2 mm
